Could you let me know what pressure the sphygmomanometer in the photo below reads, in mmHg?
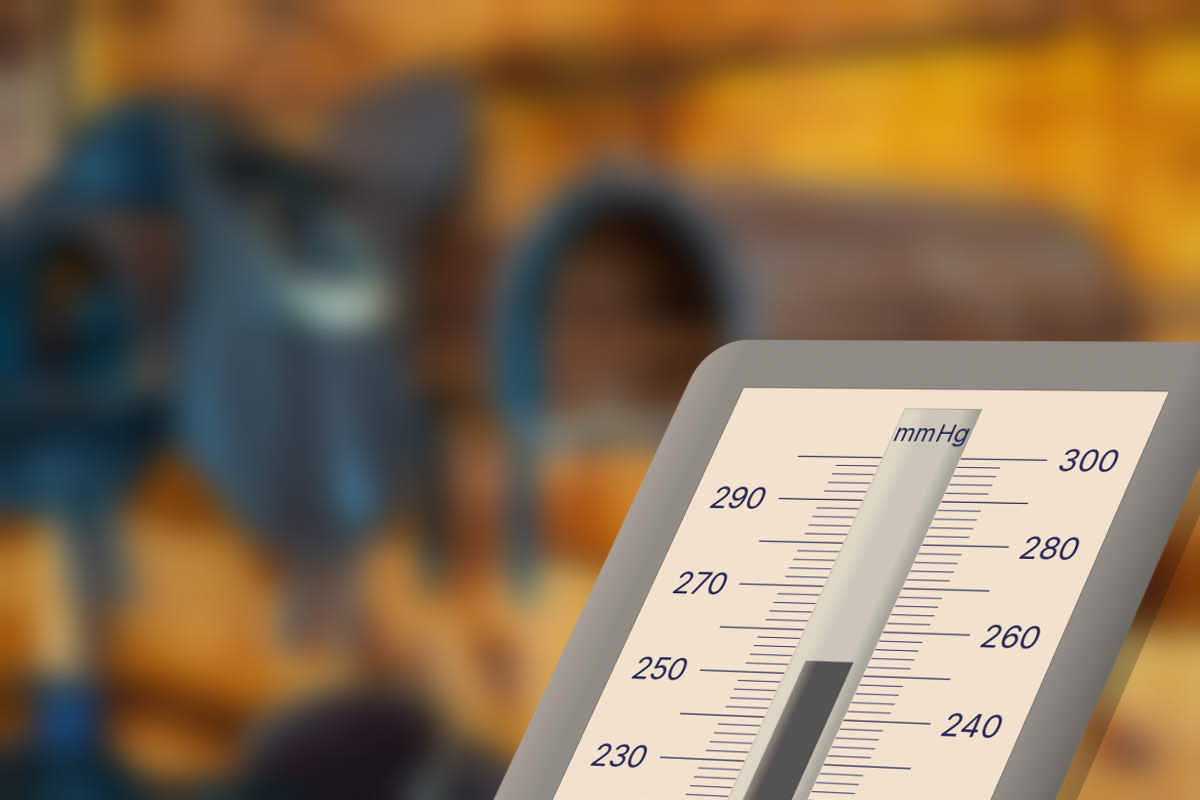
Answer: 253 mmHg
